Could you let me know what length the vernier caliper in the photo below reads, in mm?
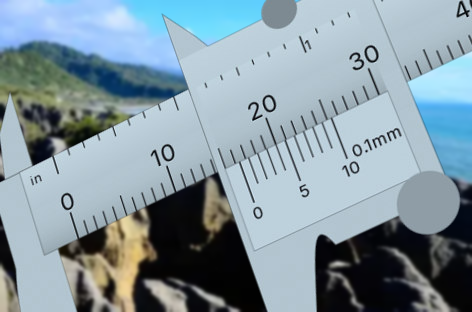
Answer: 16.4 mm
